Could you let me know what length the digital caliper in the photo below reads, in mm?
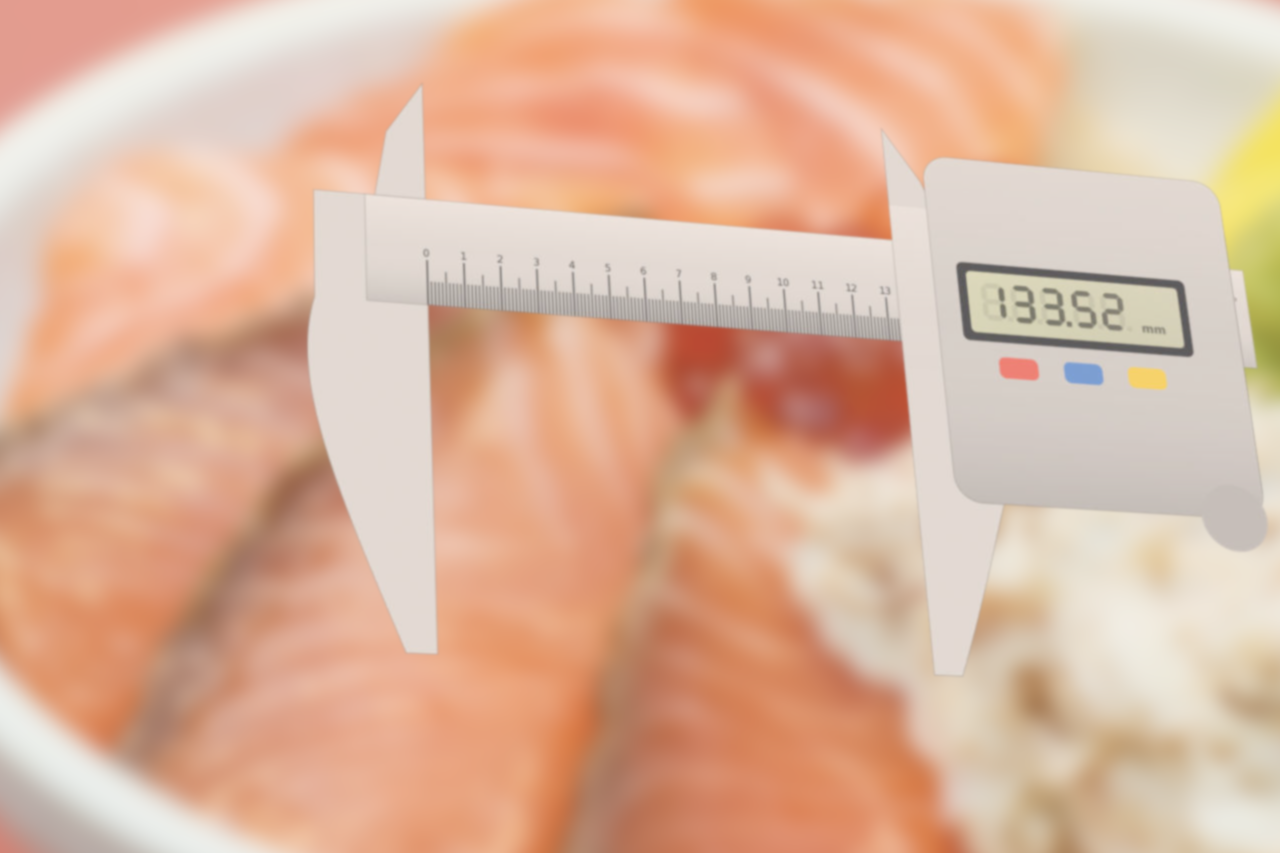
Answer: 133.52 mm
